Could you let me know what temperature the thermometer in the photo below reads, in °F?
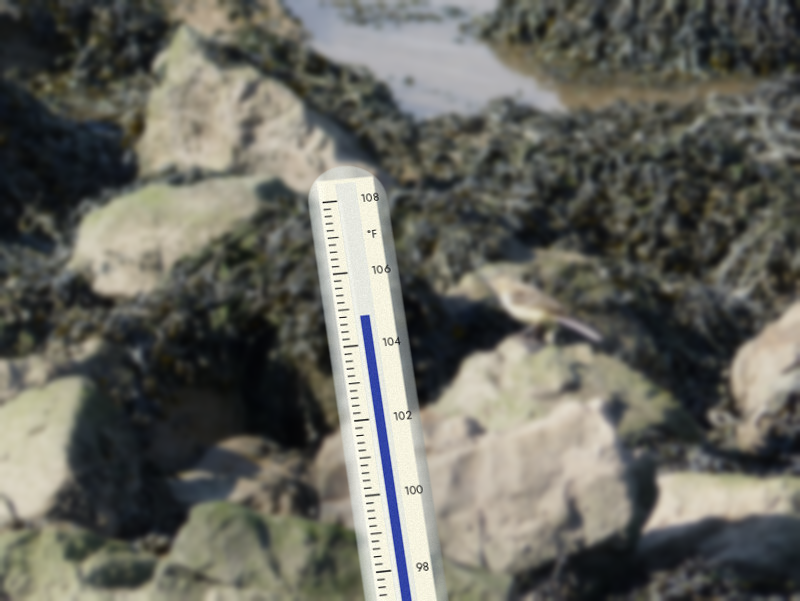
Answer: 104.8 °F
